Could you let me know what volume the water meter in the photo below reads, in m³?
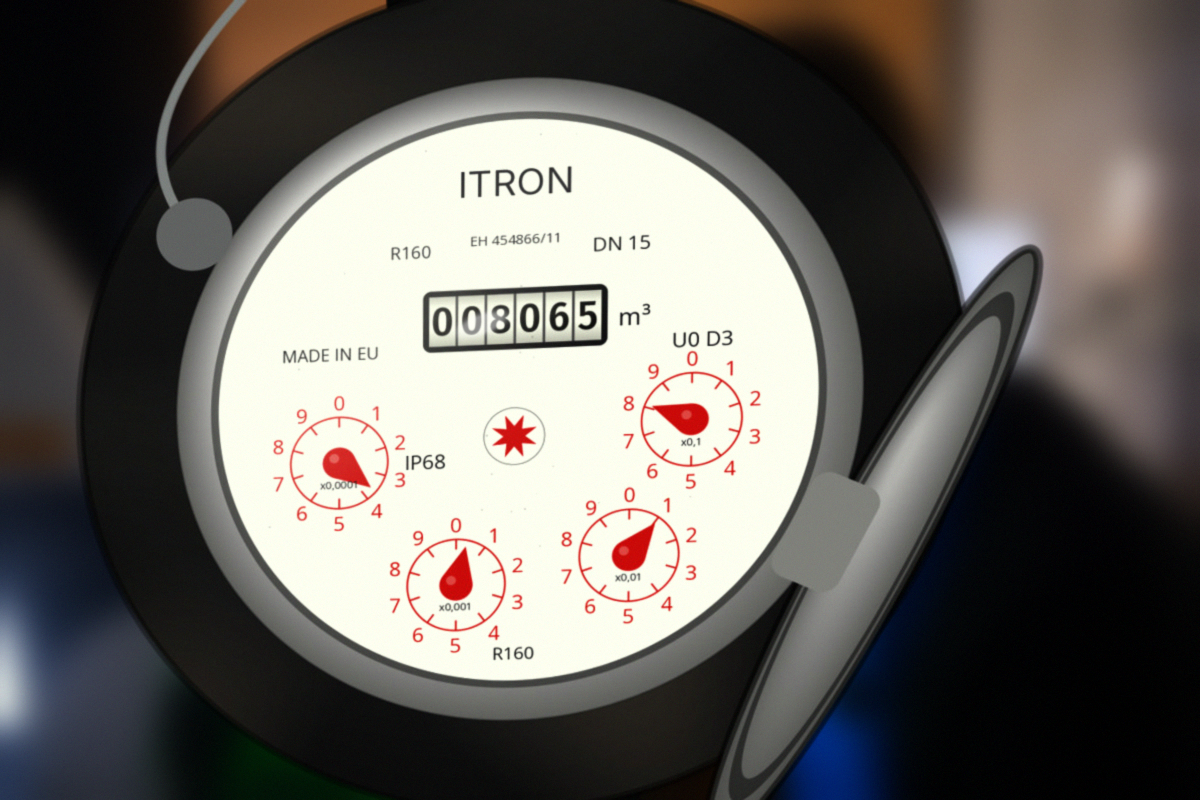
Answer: 8065.8103 m³
